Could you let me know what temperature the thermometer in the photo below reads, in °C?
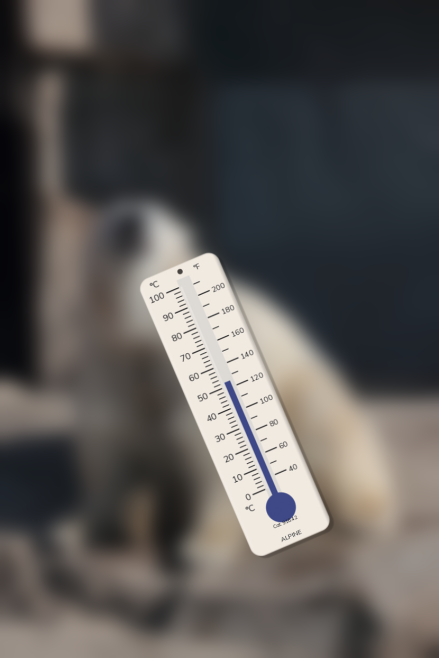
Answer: 52 °C
